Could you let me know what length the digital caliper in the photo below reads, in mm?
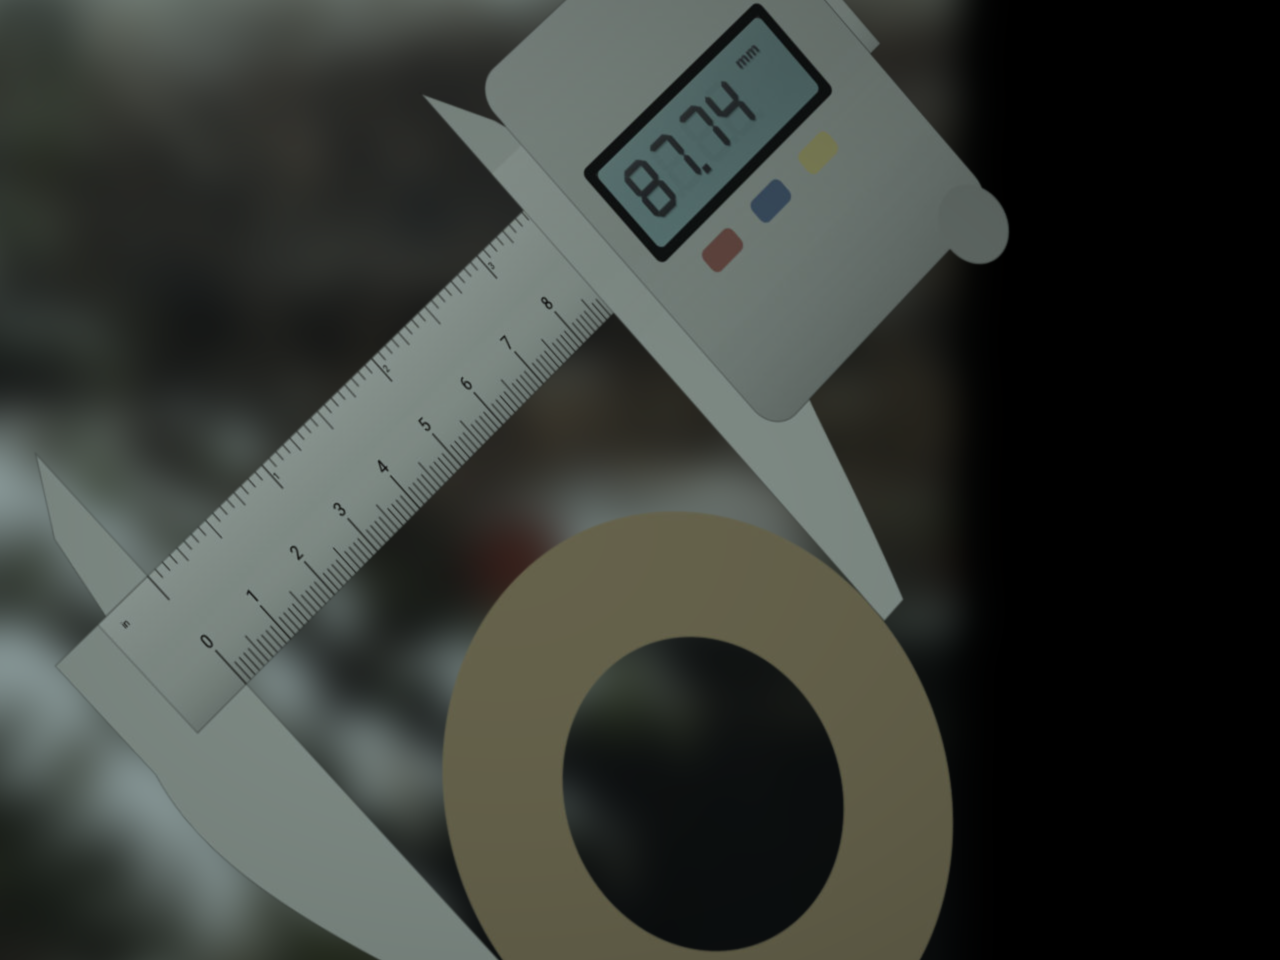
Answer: 87.74 mm
